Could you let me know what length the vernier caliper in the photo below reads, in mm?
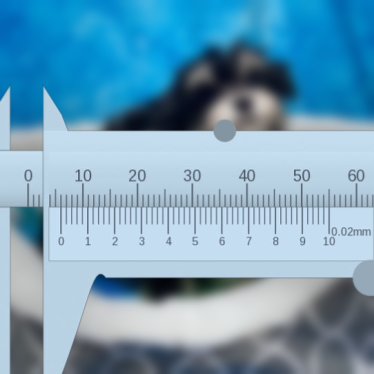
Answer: 6.0 mm
